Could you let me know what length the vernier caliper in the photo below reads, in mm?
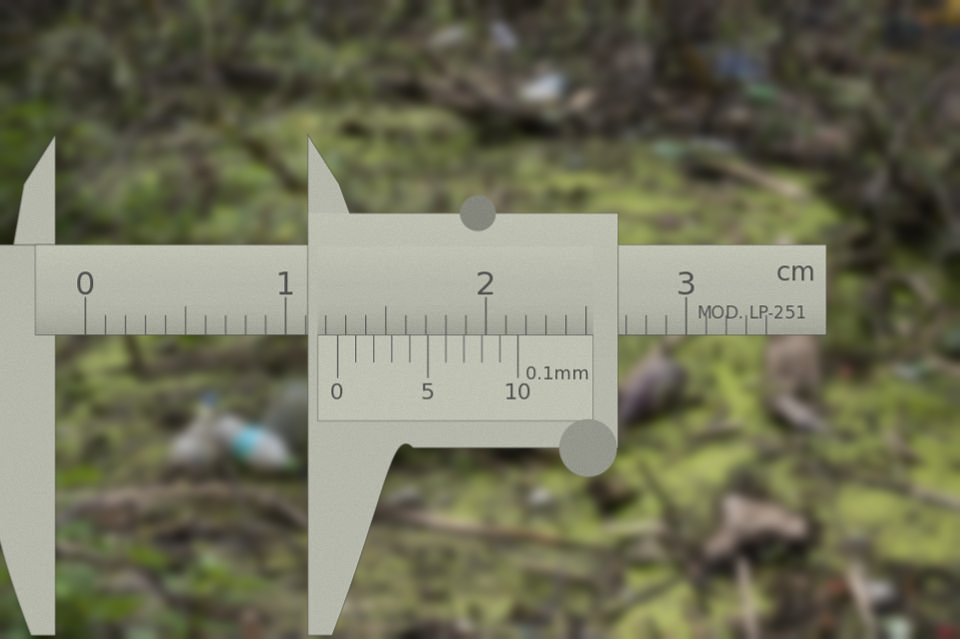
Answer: 12.6 mm
